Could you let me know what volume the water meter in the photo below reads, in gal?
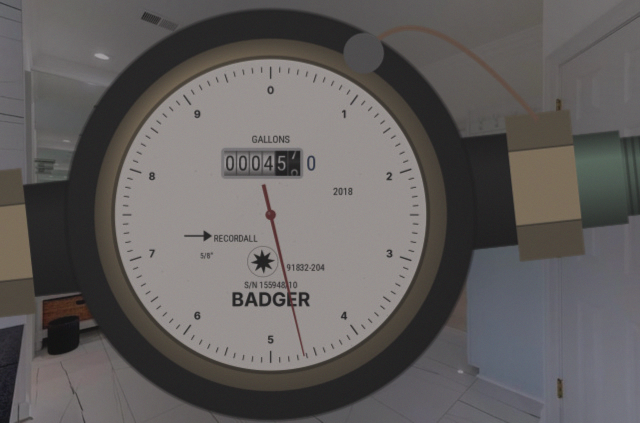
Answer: 4574.6 gal
